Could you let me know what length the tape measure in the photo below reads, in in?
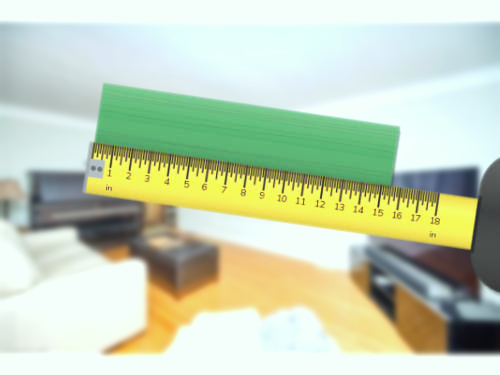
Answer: 15.5 in
